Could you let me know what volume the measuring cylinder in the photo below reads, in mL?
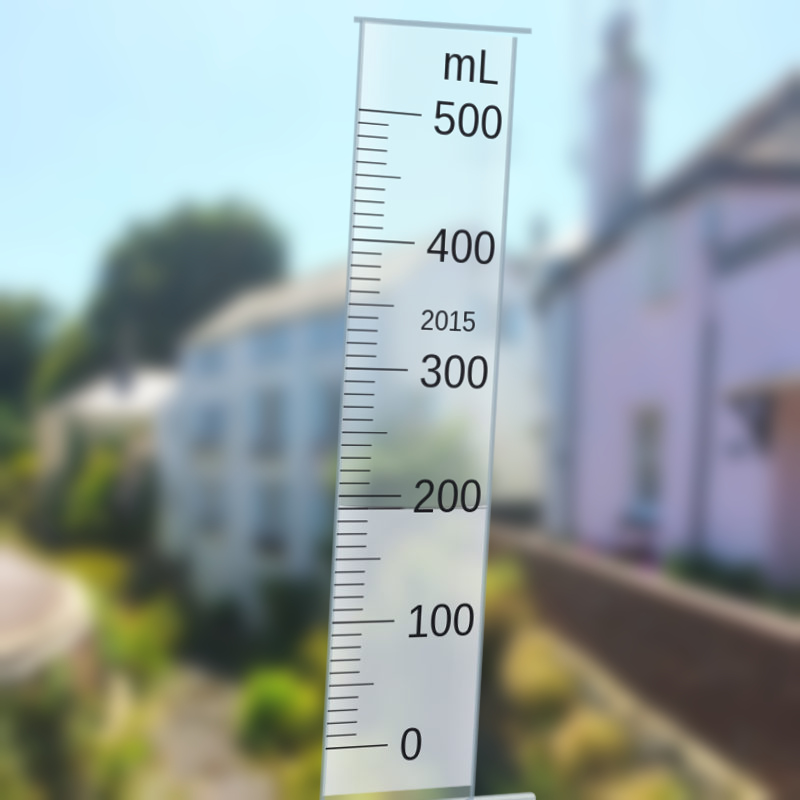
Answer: 190 mL
